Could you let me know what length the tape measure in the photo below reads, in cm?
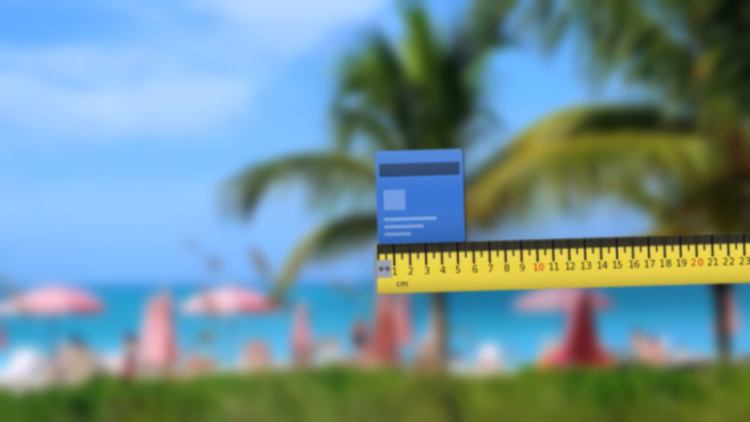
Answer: 5.5 cm
